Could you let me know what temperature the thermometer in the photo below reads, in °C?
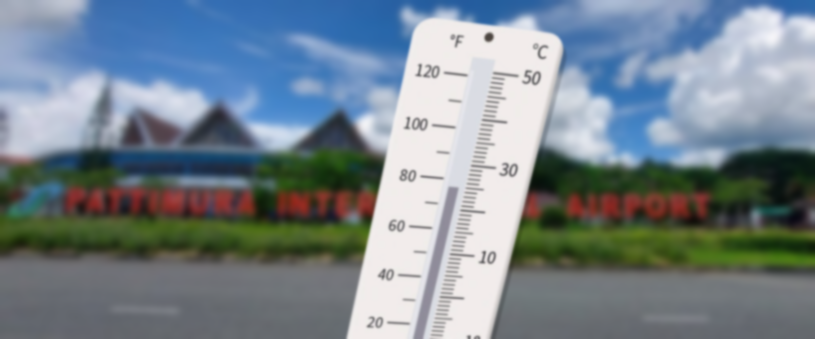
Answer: 25 °C
